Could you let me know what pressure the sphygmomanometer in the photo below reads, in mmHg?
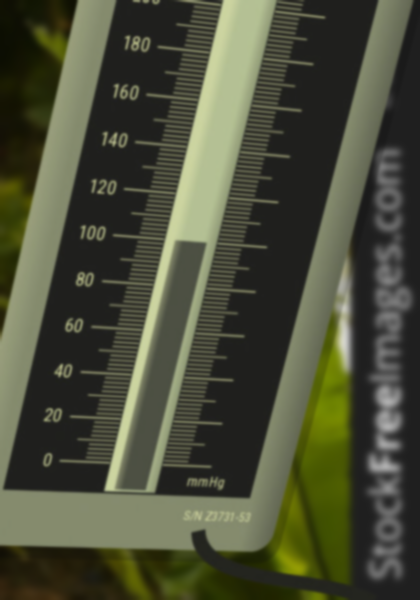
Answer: 100 mmHg
